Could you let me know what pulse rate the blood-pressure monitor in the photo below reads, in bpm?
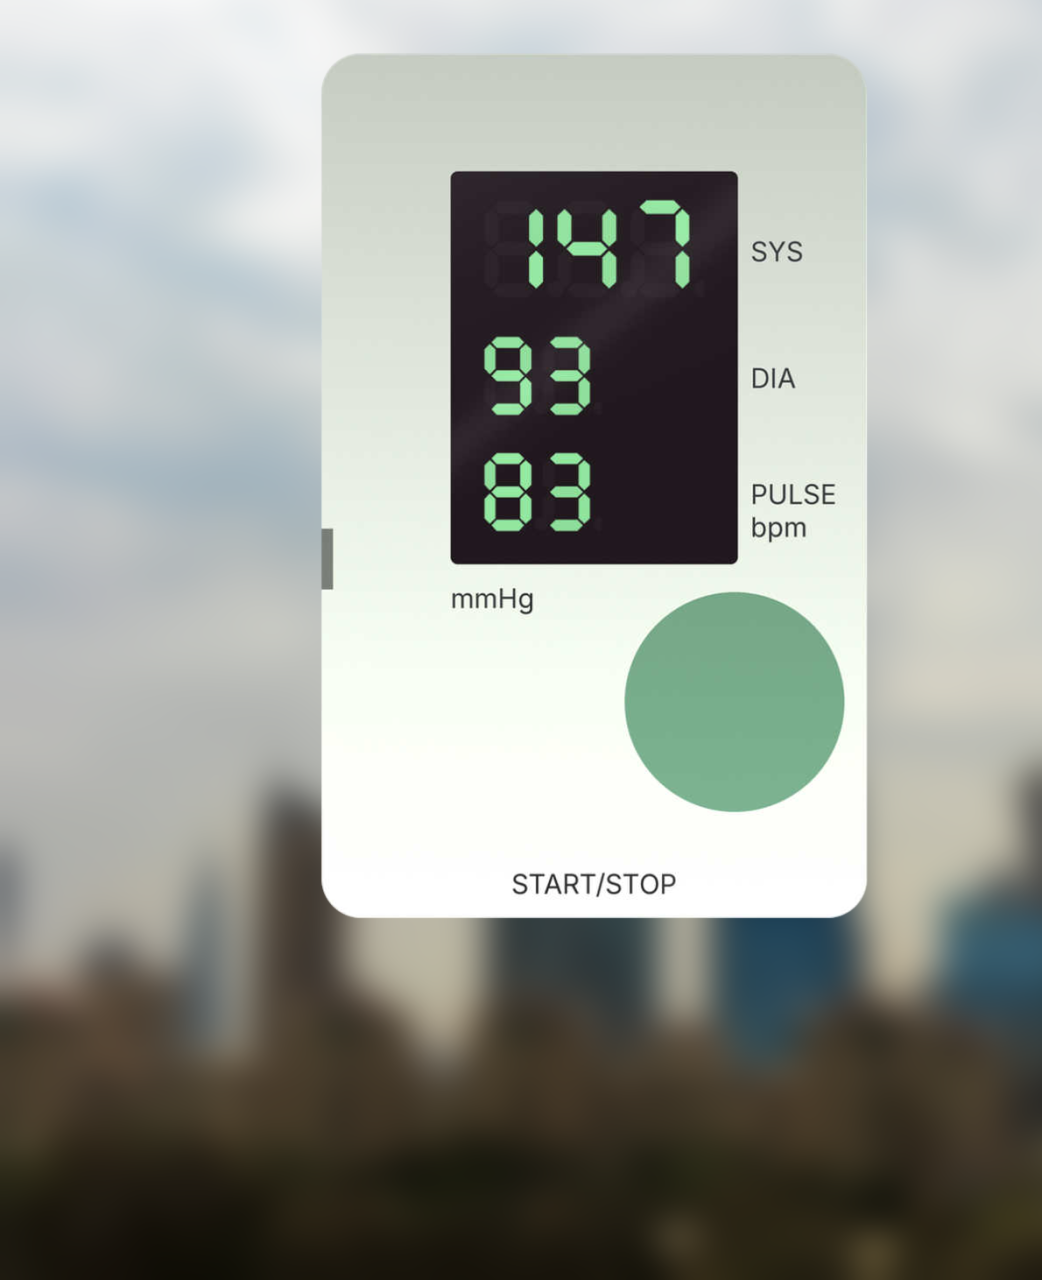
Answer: 83 bpm
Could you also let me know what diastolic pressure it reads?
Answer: 93 mmHg
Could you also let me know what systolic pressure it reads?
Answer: 147 mmHg
